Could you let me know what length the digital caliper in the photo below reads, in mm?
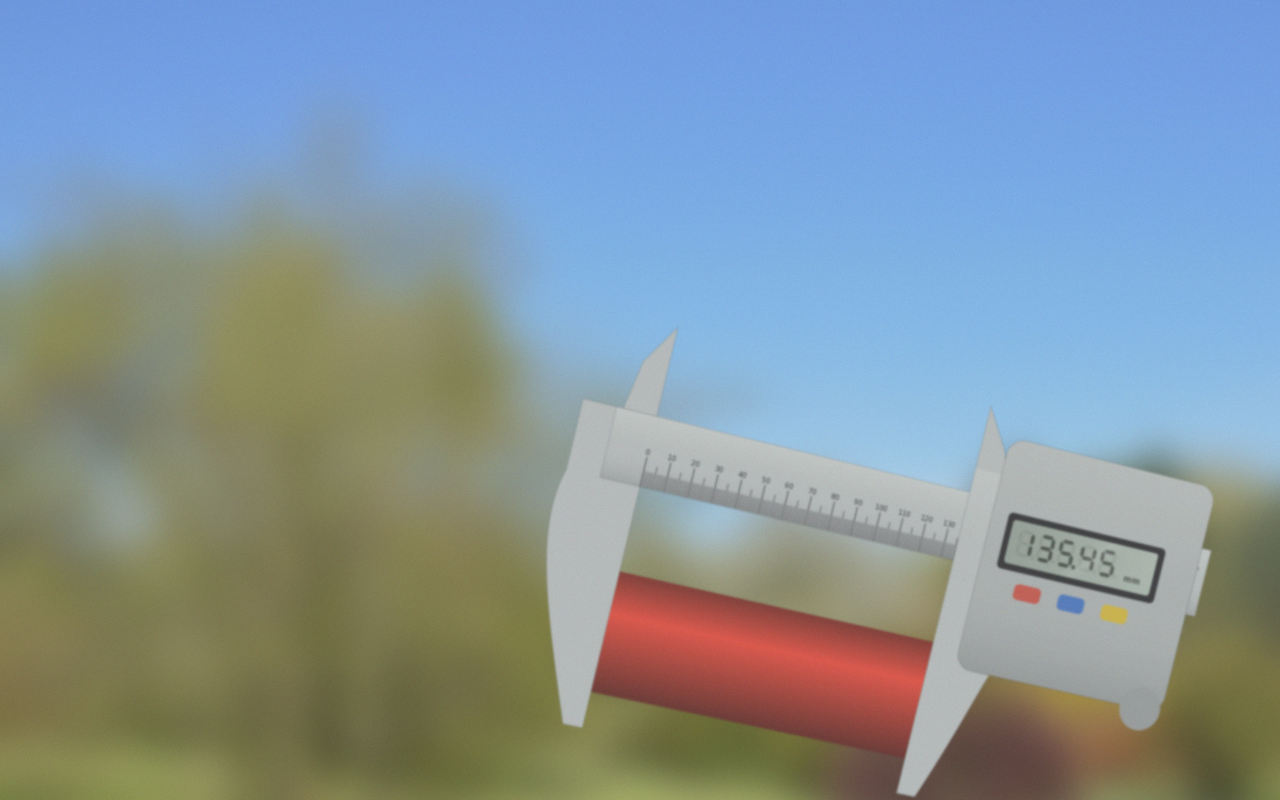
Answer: 135.45 mm
